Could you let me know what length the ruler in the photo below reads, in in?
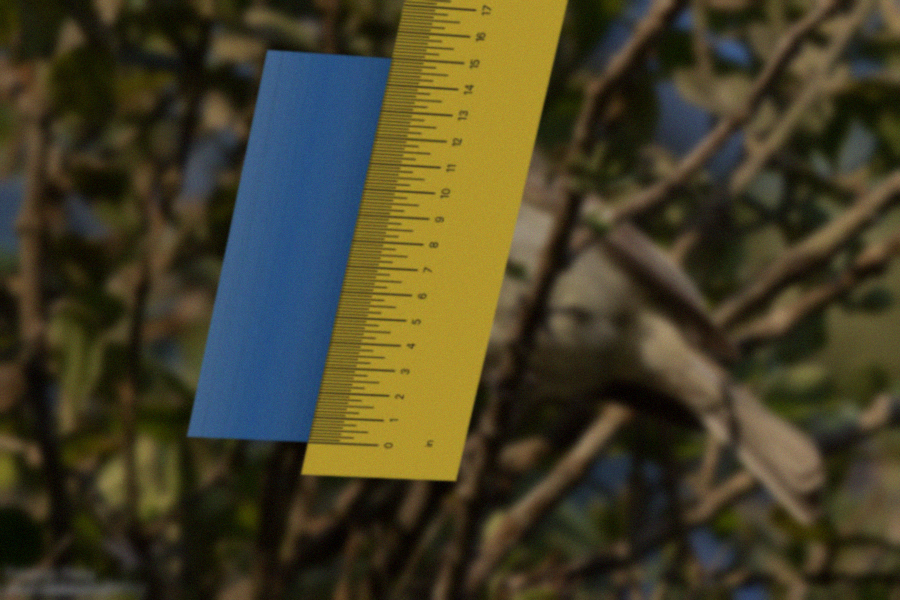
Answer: 15 in
